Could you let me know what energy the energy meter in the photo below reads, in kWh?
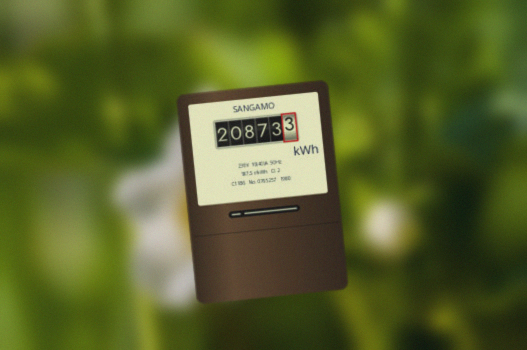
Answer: 20873.3 kWh
